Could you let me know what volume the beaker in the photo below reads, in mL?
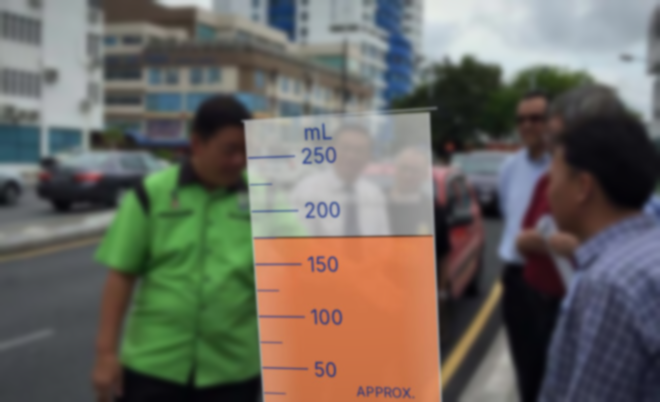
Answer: 175 mL
